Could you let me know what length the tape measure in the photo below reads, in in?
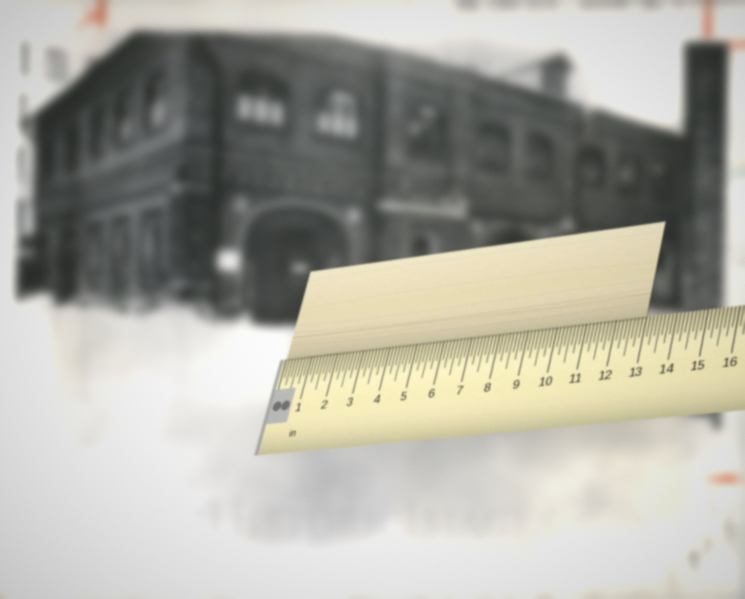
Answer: 13 in
